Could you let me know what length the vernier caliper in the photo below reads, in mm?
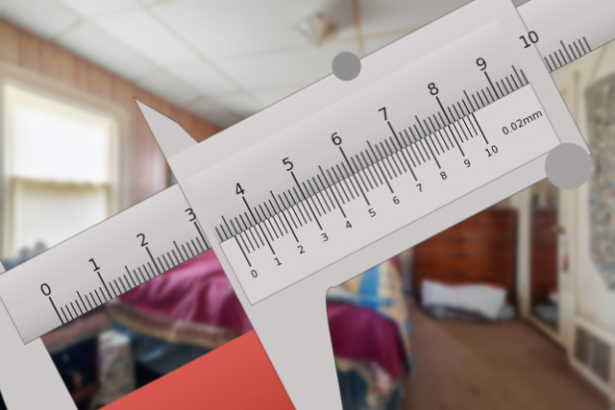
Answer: 35.4 mm
